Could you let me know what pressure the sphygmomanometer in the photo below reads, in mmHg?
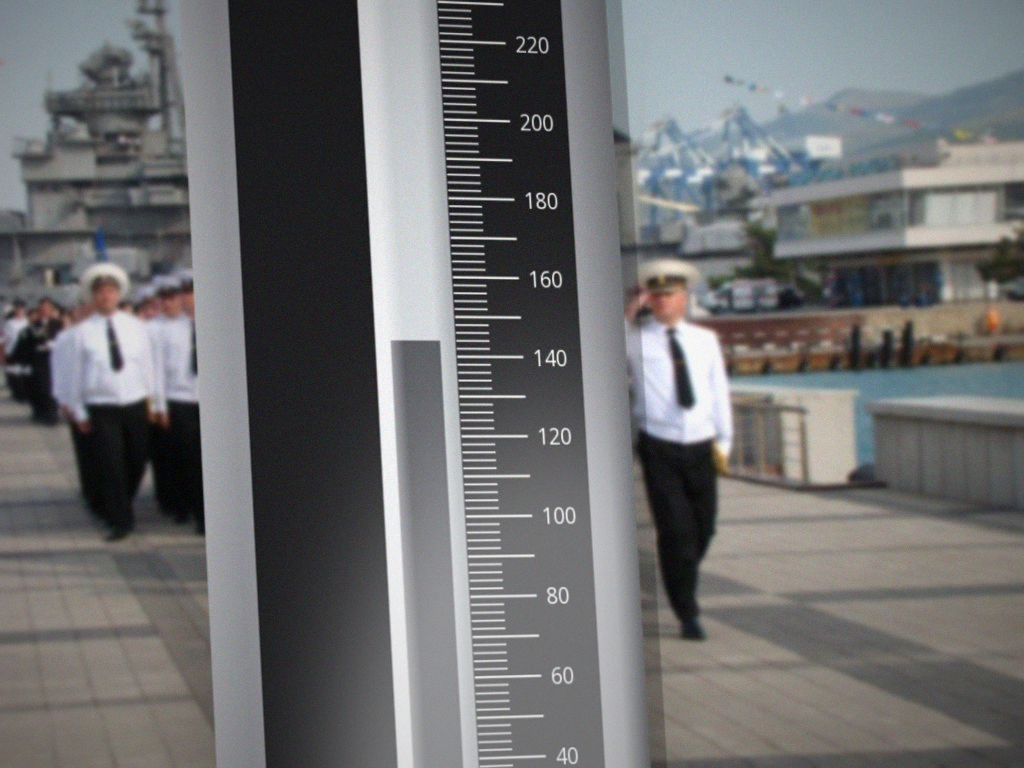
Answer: 144 mmHg
